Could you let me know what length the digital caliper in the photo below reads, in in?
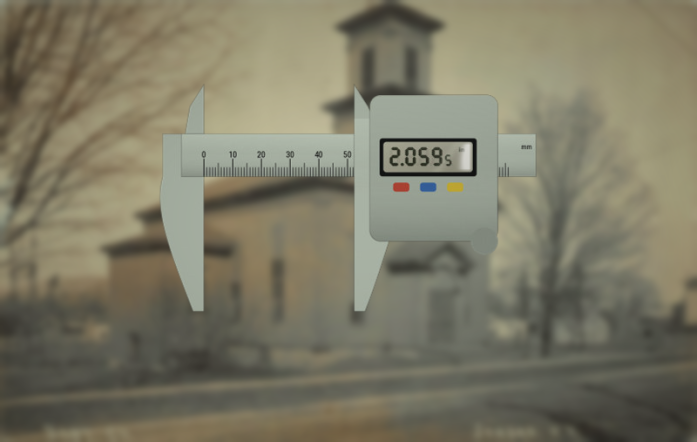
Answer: 2.0595 in
